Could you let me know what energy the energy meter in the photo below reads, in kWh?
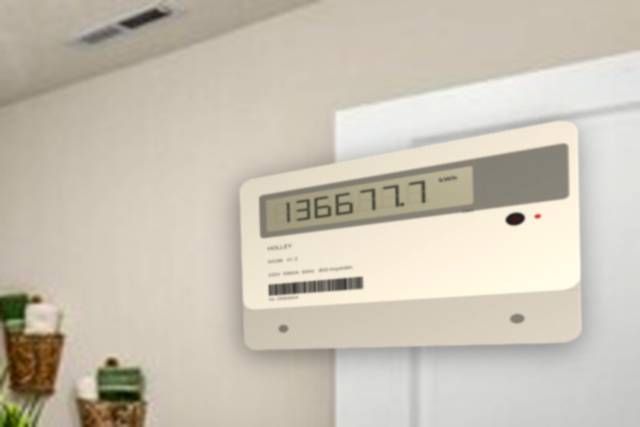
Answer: 136677.7 kWh
